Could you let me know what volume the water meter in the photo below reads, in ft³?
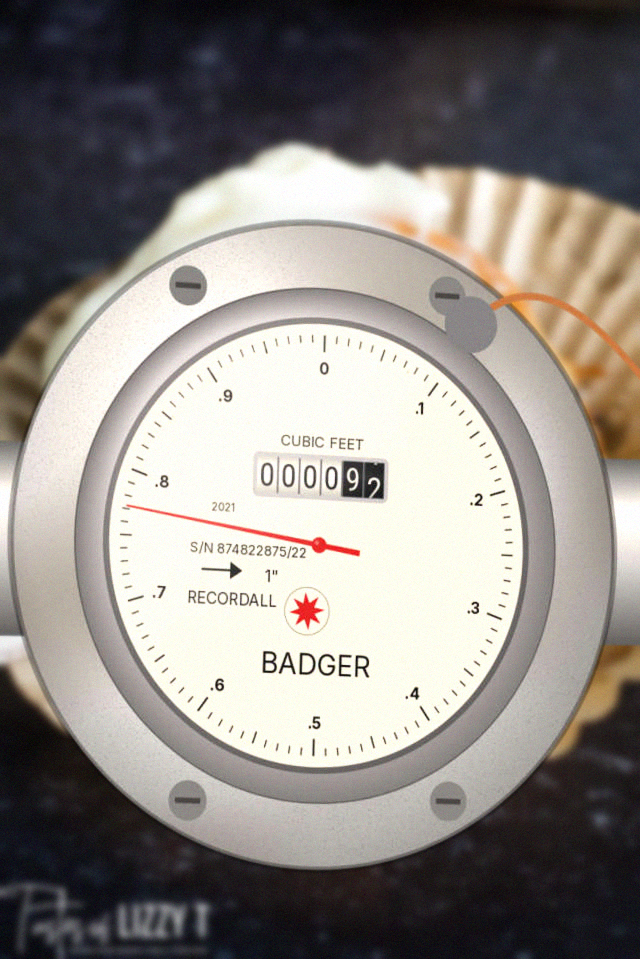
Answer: 91.77 ft³
